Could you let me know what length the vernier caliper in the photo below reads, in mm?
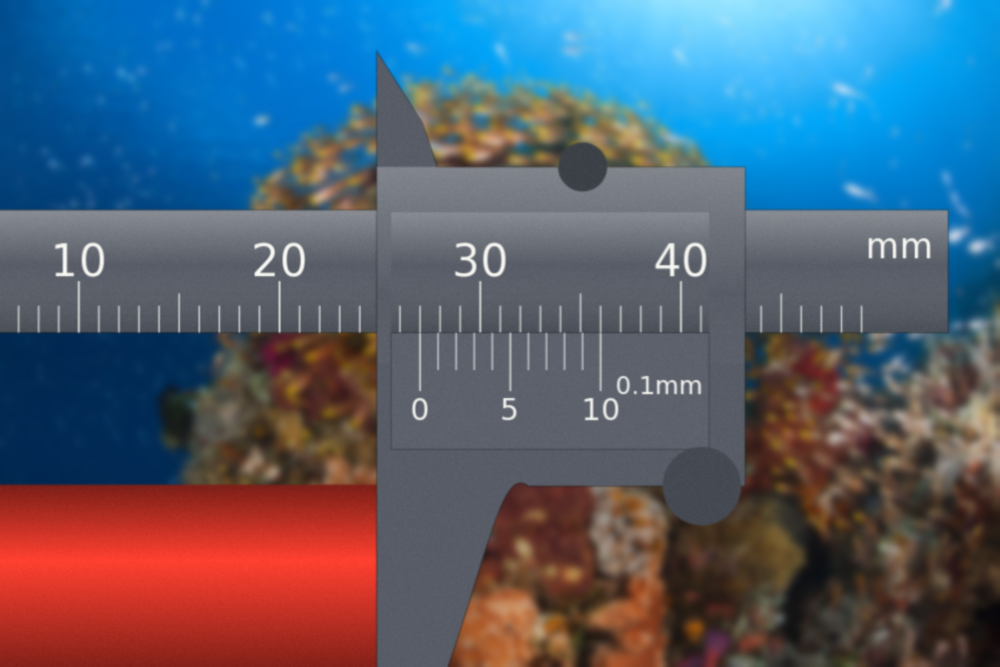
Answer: 27.0 mm
